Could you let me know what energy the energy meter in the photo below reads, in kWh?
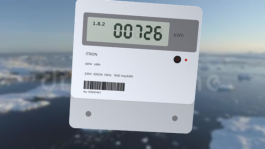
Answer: 726 kWh
